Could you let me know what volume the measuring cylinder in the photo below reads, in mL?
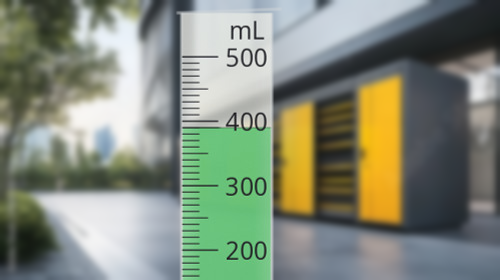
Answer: 390 mL
